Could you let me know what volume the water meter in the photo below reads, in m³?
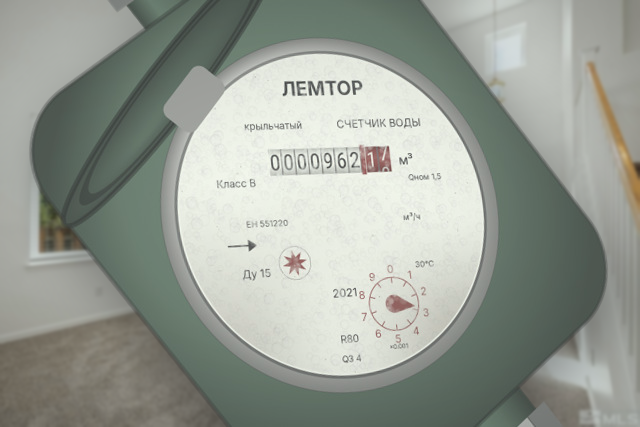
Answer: 962.172 m³
